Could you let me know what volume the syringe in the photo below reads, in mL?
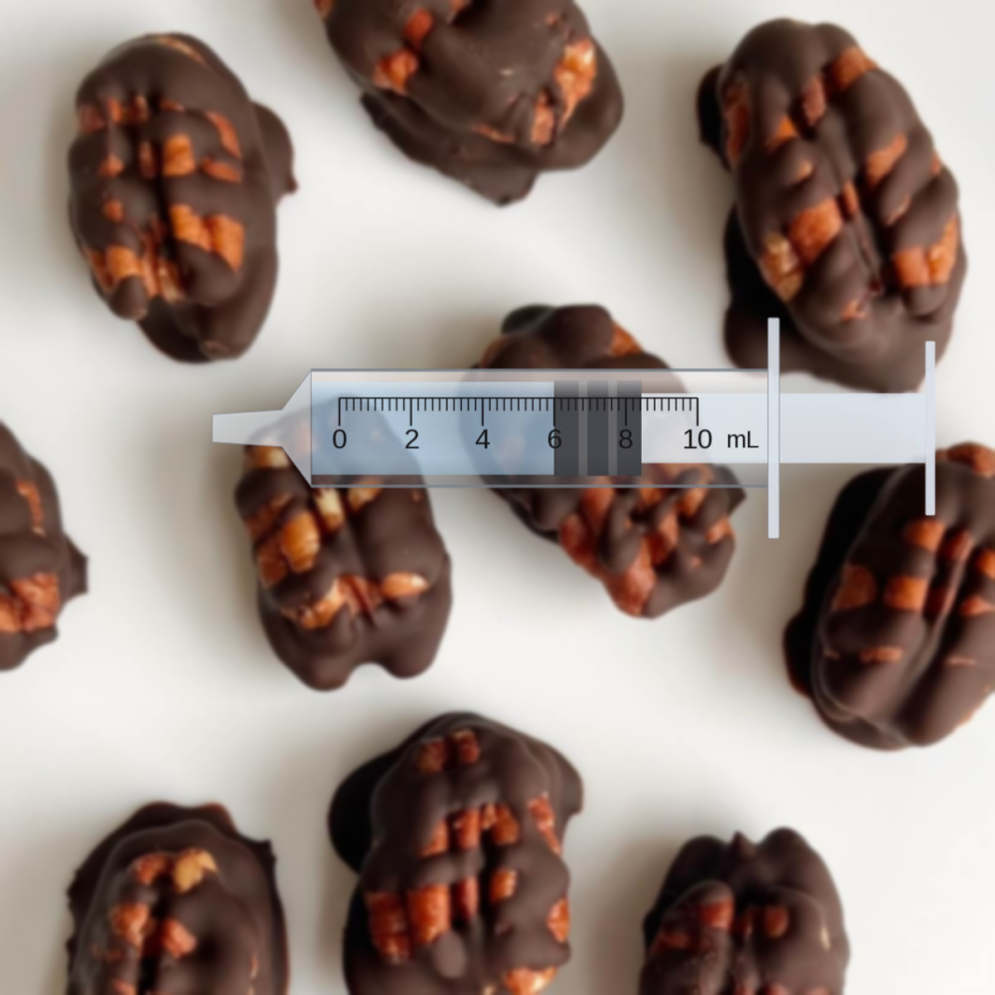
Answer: 6 mL
